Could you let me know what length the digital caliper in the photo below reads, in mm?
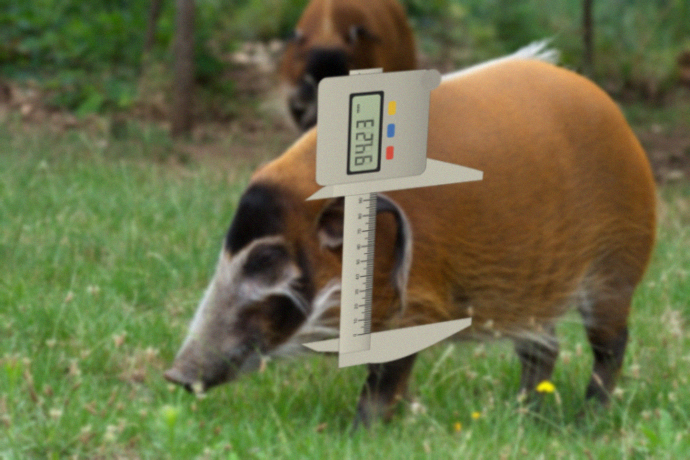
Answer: 94.23 mm
